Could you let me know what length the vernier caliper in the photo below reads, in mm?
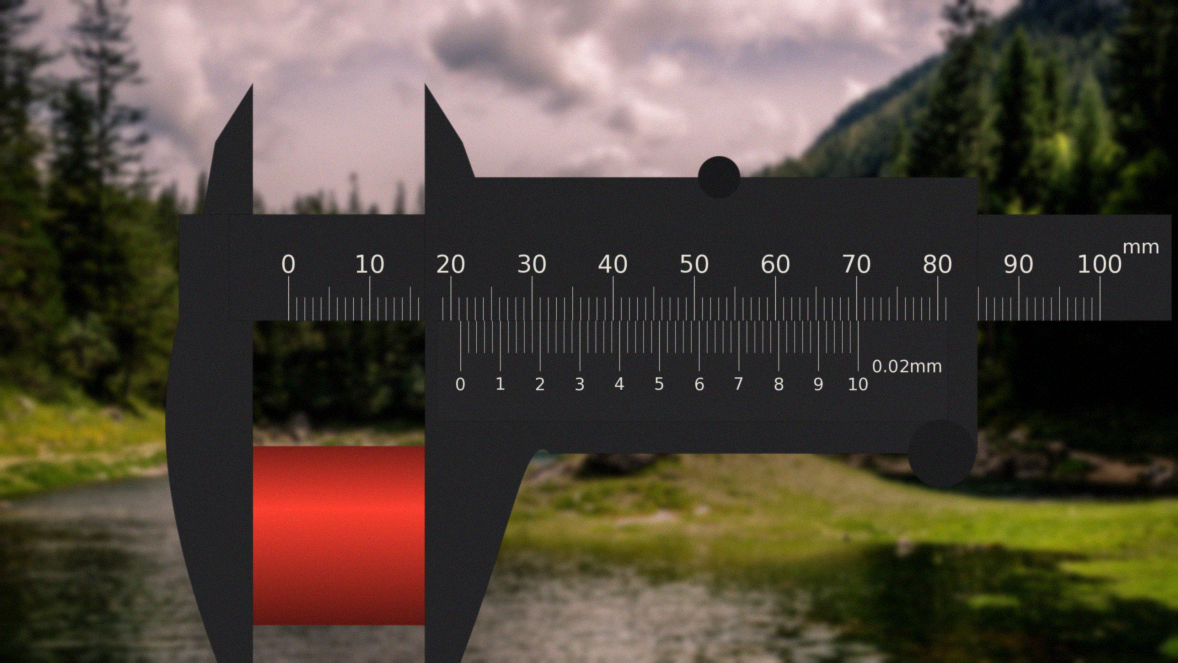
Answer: 21.2 mm
